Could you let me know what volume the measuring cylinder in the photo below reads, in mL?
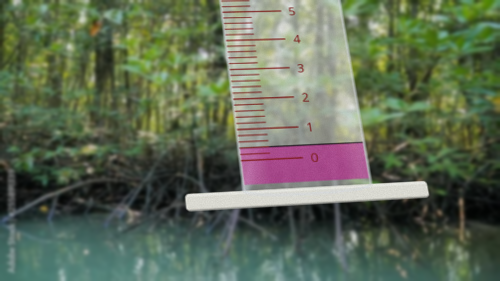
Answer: 0.4 mL
